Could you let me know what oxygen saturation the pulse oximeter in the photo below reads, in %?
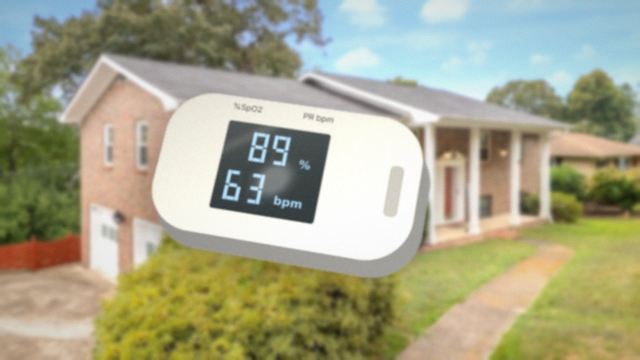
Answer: 89 %
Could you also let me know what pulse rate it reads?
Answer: 63 bpm
